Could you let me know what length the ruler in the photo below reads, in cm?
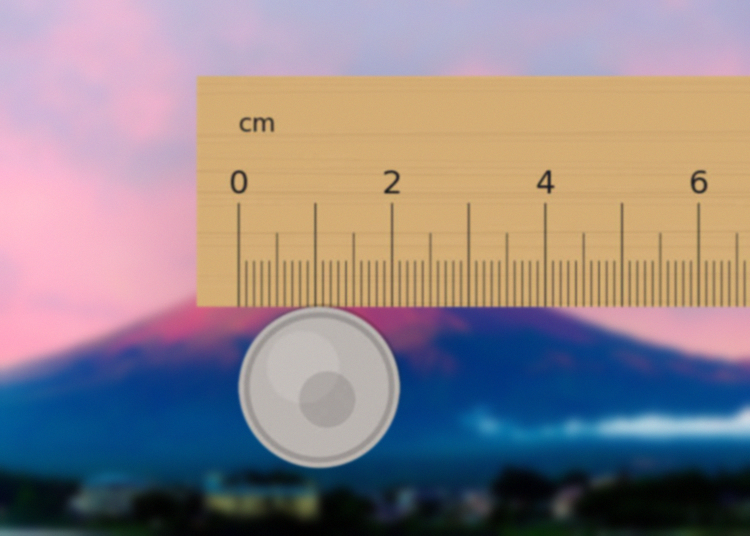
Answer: 2.1 cm
